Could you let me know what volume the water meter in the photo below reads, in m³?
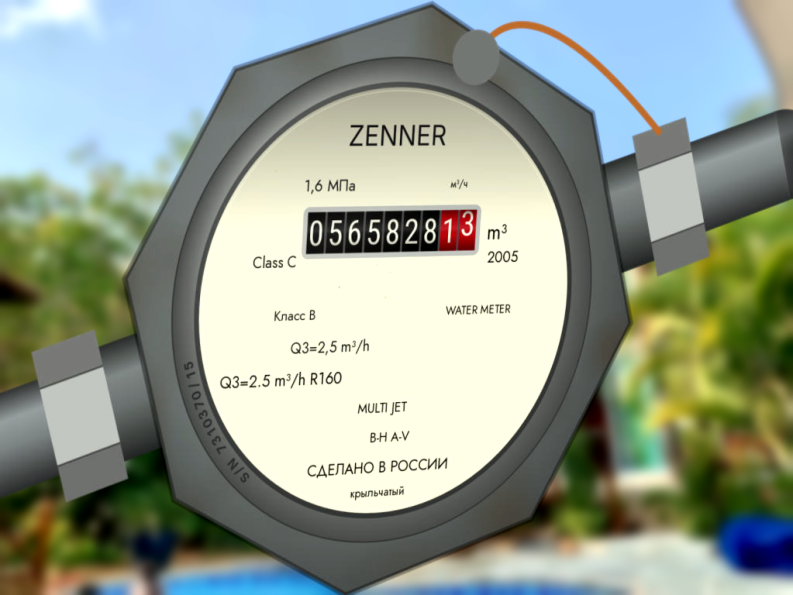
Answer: 565828.13 m³
